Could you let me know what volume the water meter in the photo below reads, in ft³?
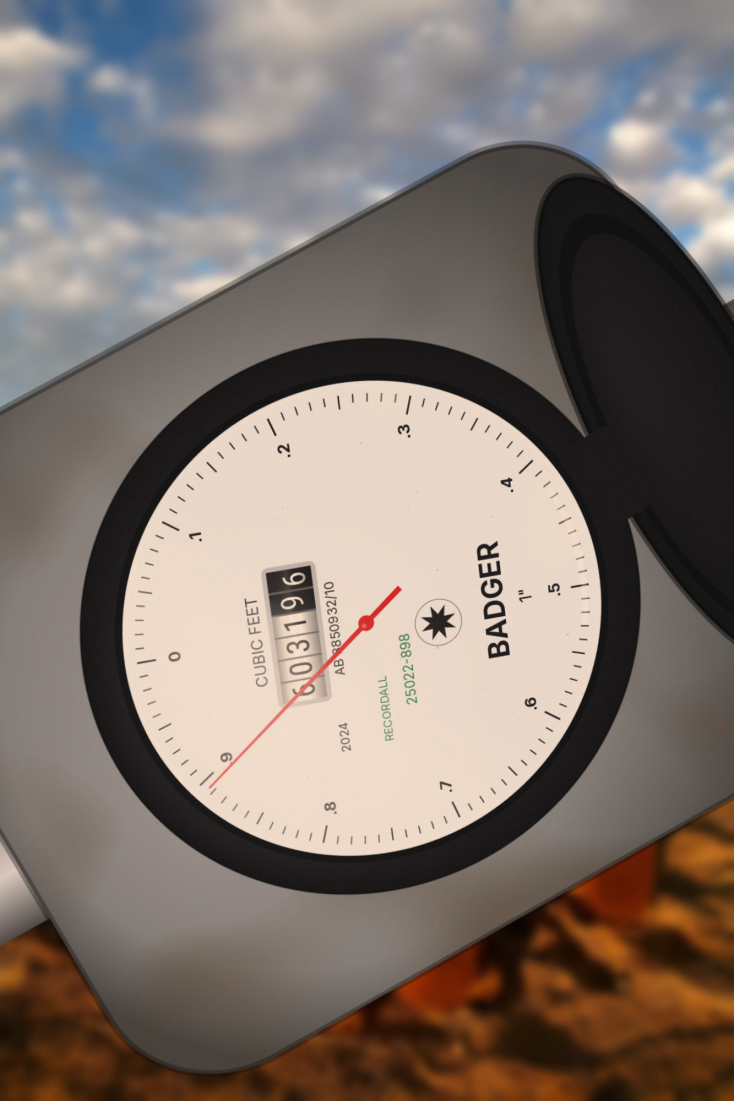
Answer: 603195.89 ft³
